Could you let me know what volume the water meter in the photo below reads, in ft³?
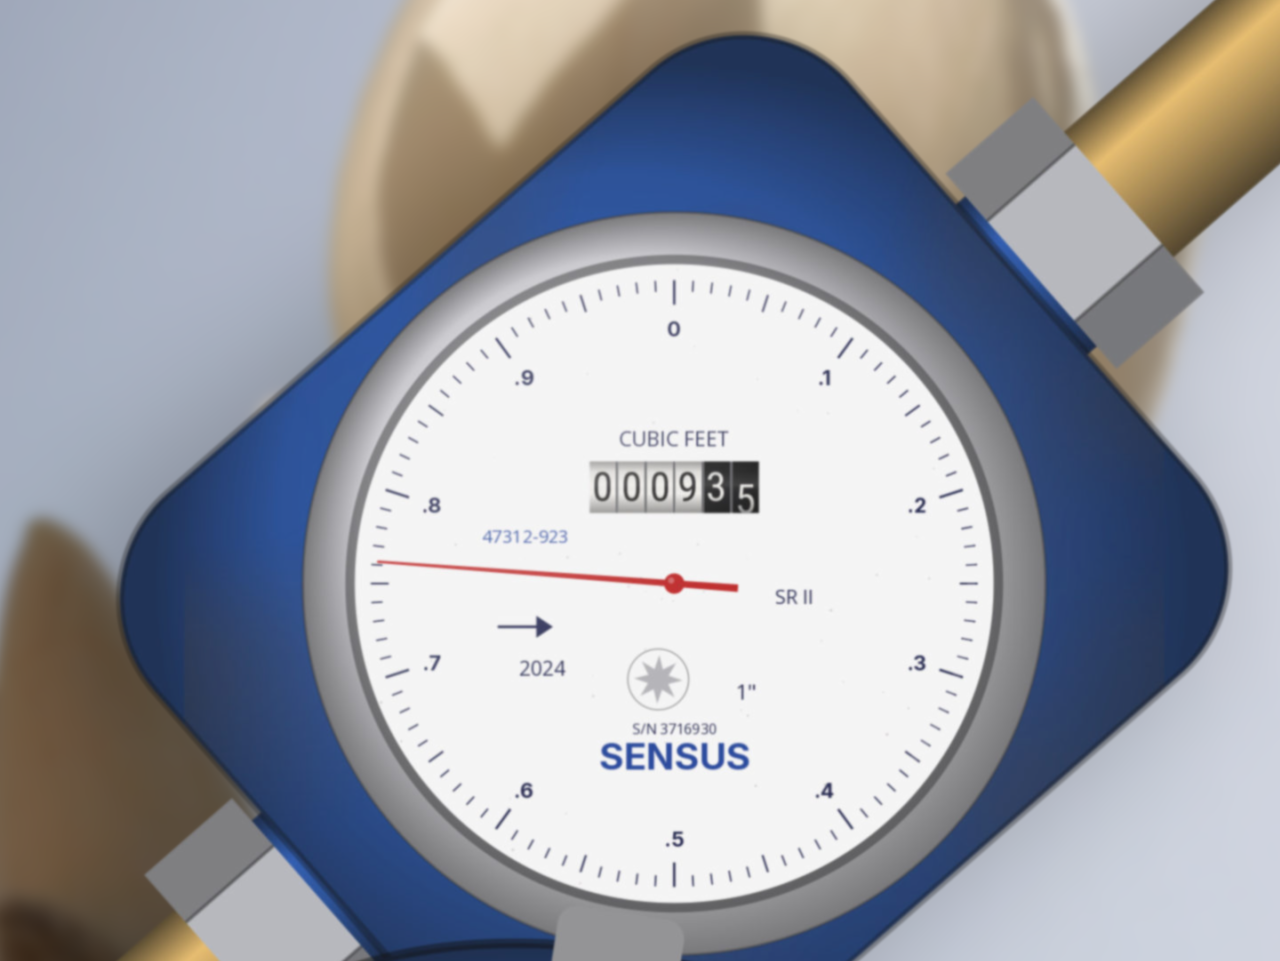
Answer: 934.76 ft³
